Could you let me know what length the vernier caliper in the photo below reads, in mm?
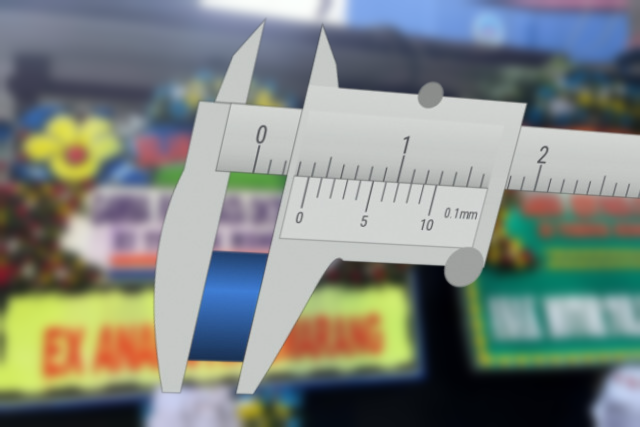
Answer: 3.8 mm
